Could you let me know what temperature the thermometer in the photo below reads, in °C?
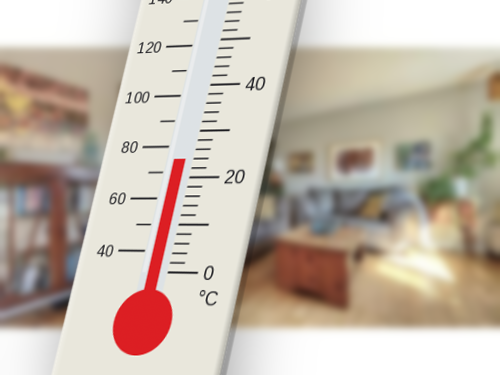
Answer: 24 °C
